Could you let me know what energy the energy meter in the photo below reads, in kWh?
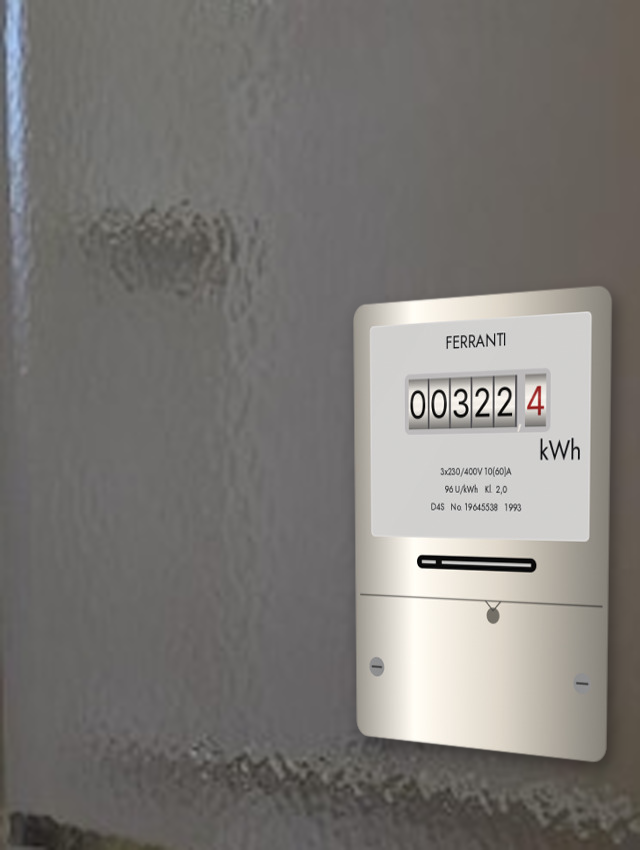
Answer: 322.4 kWh
